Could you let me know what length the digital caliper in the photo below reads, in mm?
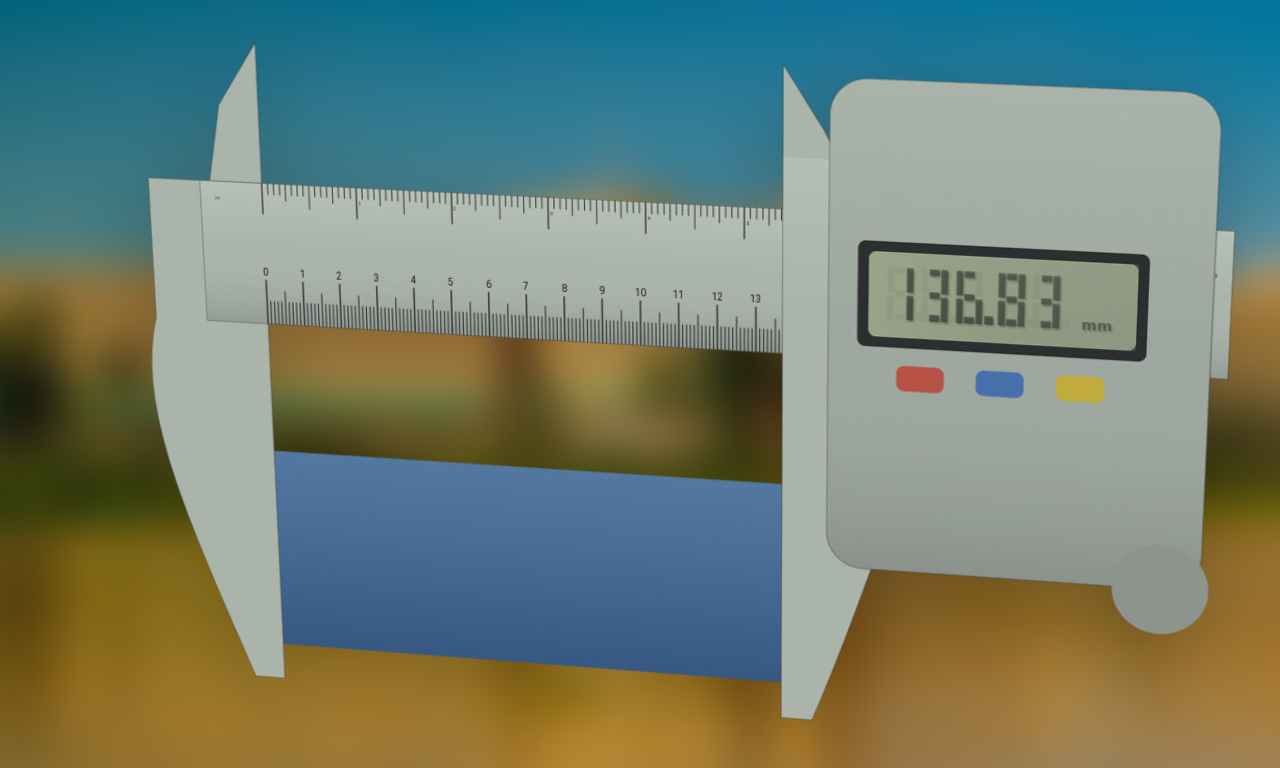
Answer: 136.83 mm
